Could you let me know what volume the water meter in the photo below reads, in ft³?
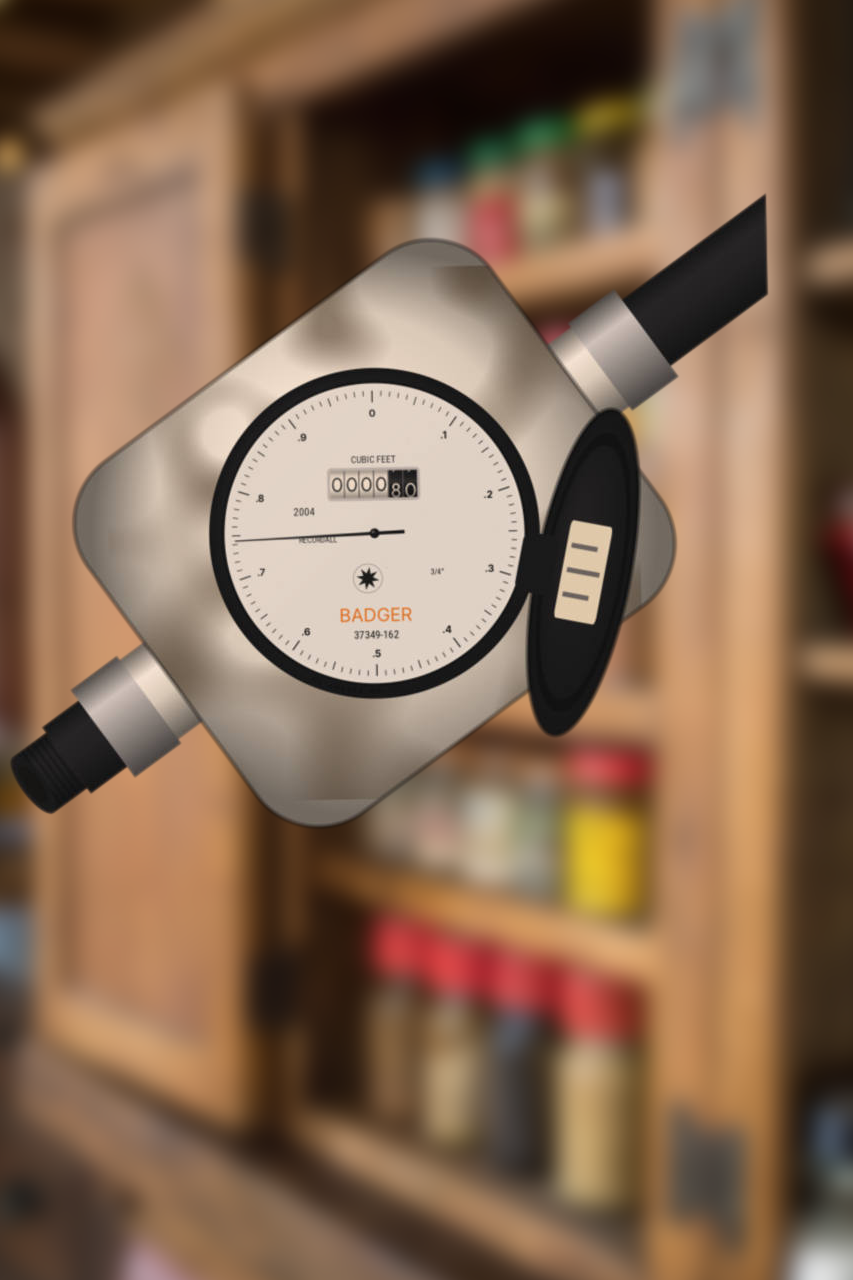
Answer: 79.74 ft³
